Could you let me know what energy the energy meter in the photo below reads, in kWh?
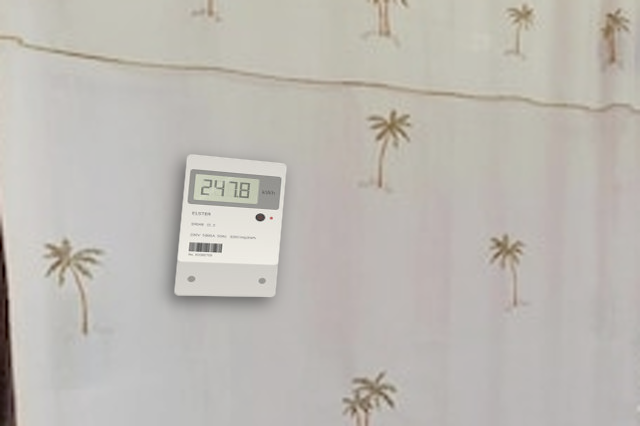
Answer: 247.8 kWh
